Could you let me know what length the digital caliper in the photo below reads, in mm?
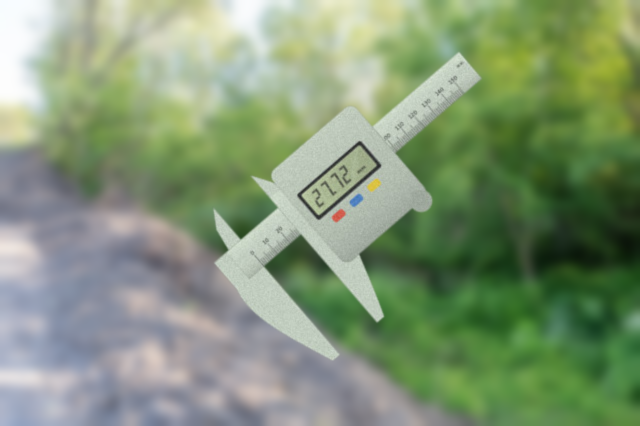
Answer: 27.72 mm
